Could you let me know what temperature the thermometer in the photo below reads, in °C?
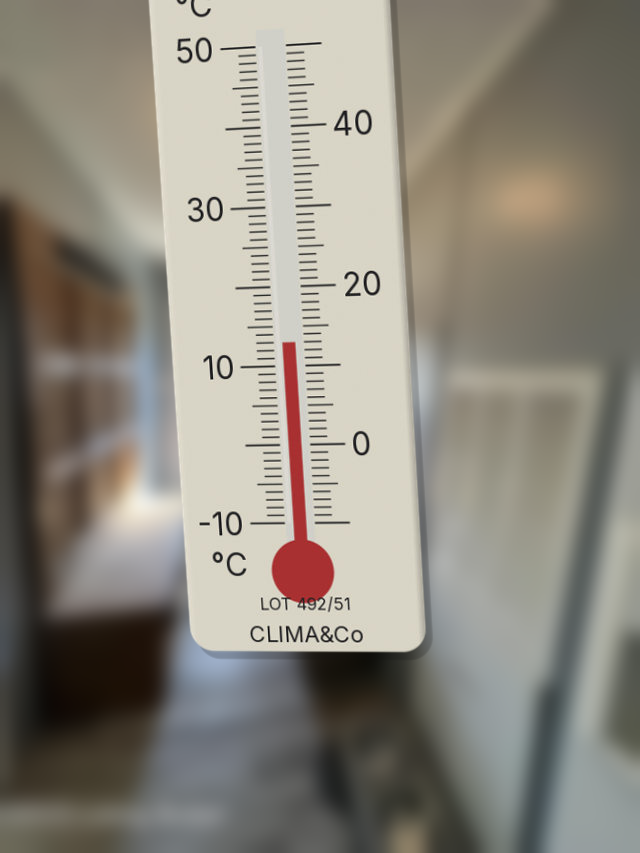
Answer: 13 °C
